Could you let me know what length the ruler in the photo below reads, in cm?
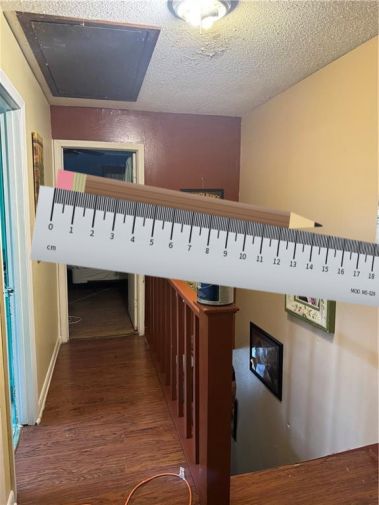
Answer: 14.5 cm
